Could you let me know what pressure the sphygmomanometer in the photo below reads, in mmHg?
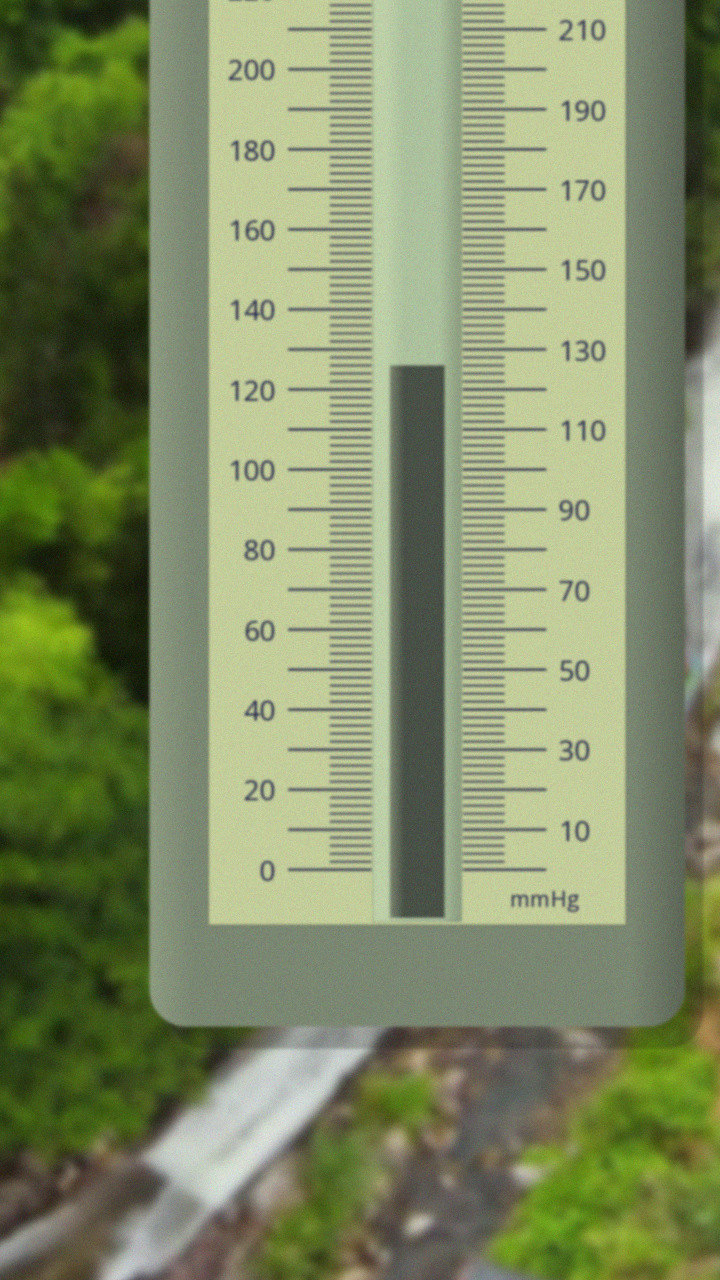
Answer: 126 mmHg
